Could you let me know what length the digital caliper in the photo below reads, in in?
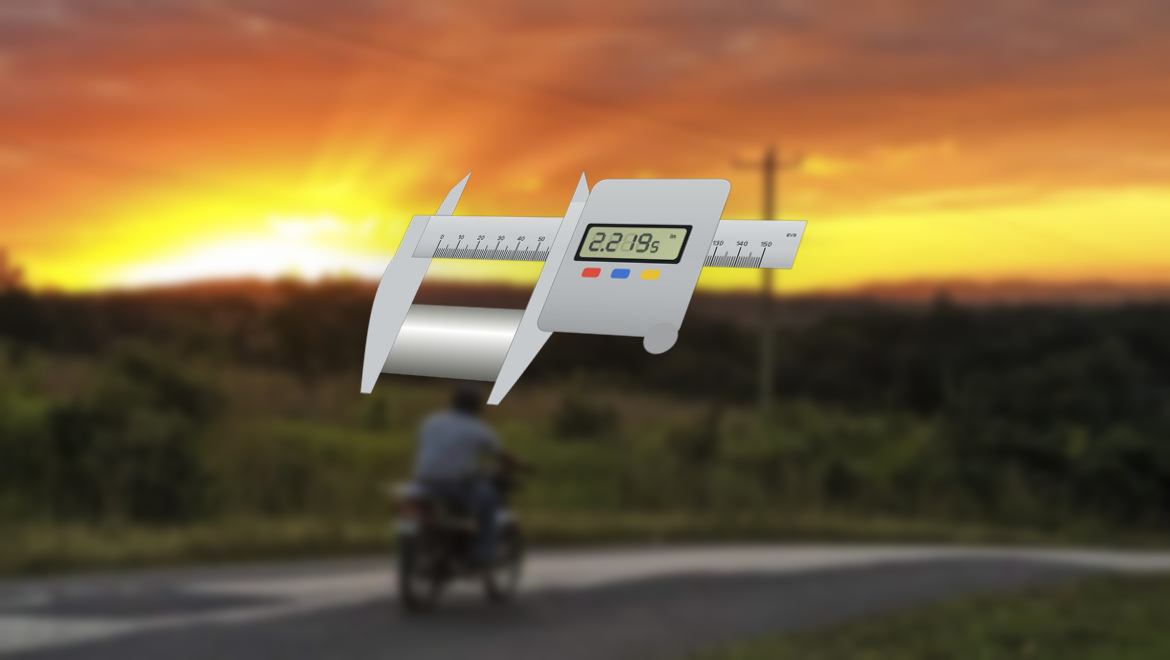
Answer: 2.2195 in
